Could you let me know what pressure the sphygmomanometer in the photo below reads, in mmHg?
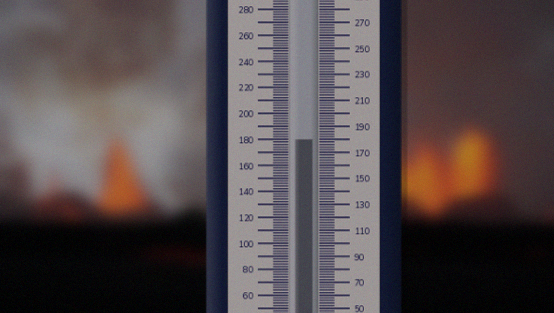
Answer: 180 mmHg
